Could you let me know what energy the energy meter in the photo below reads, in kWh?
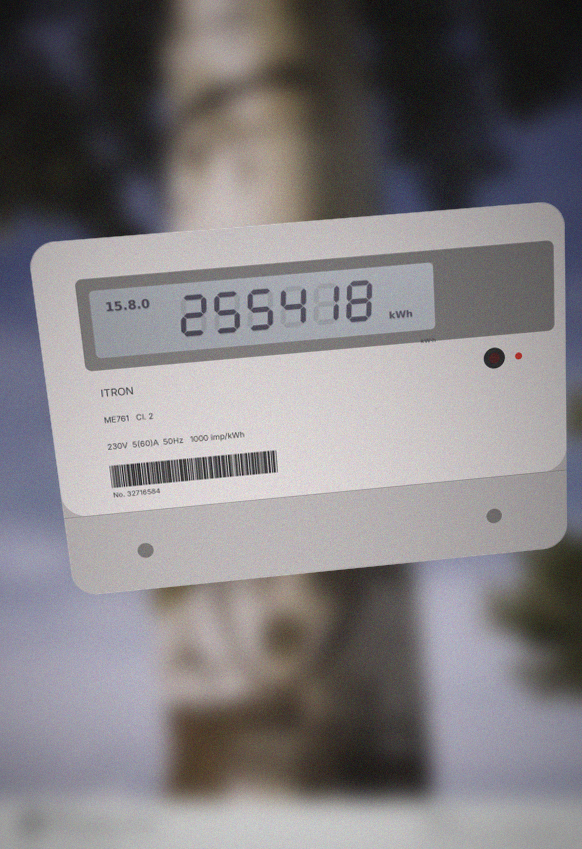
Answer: 255418 kWh
